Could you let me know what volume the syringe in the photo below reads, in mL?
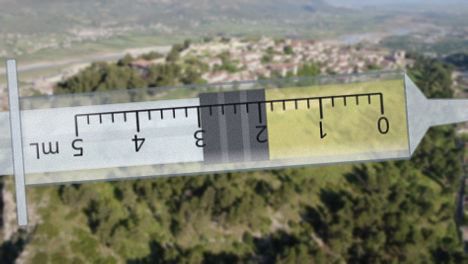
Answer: 1.9 mL
